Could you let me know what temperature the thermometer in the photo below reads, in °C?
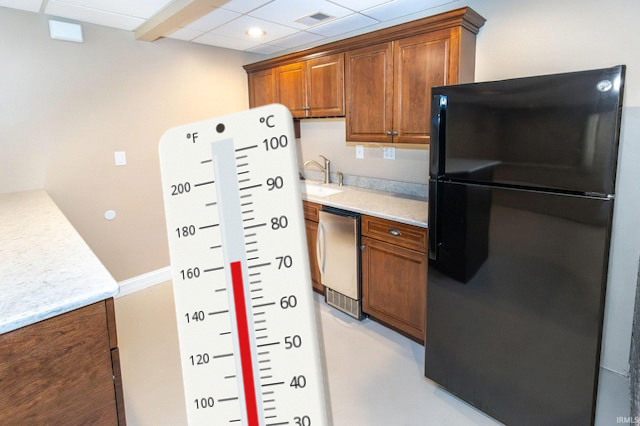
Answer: 72 °C
